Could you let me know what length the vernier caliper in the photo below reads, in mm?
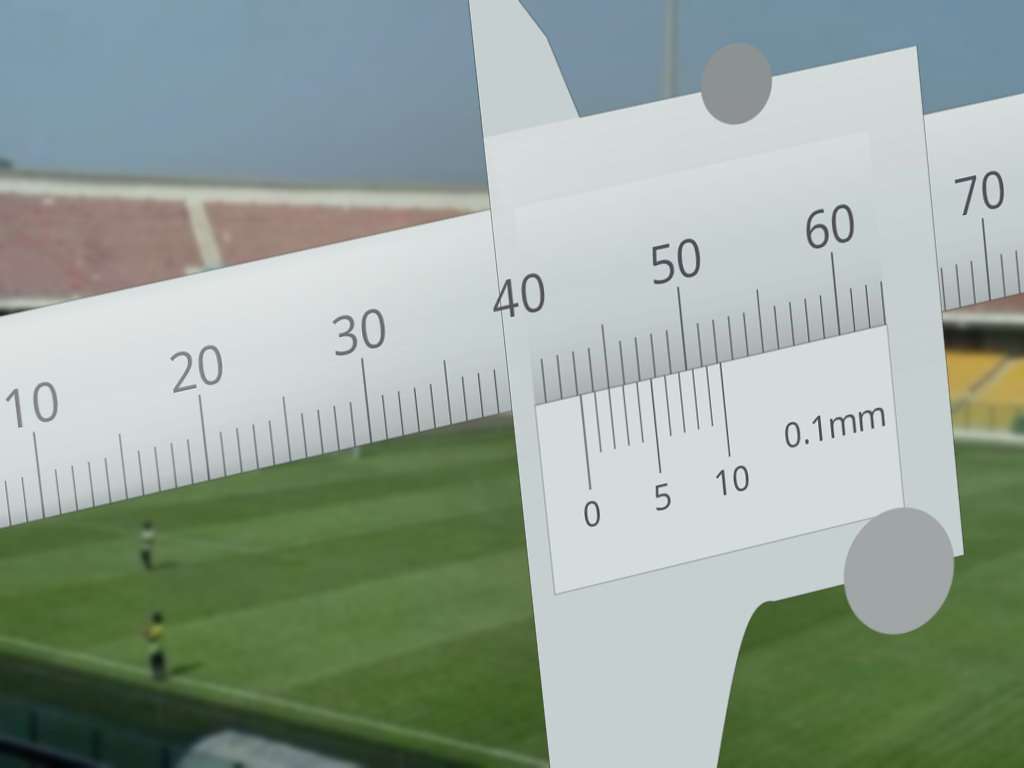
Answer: 43.2 mm
